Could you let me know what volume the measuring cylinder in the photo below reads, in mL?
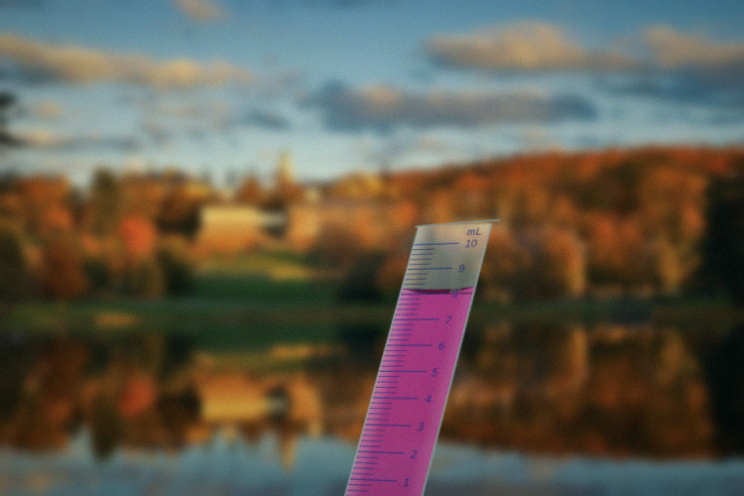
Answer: 8 mL
